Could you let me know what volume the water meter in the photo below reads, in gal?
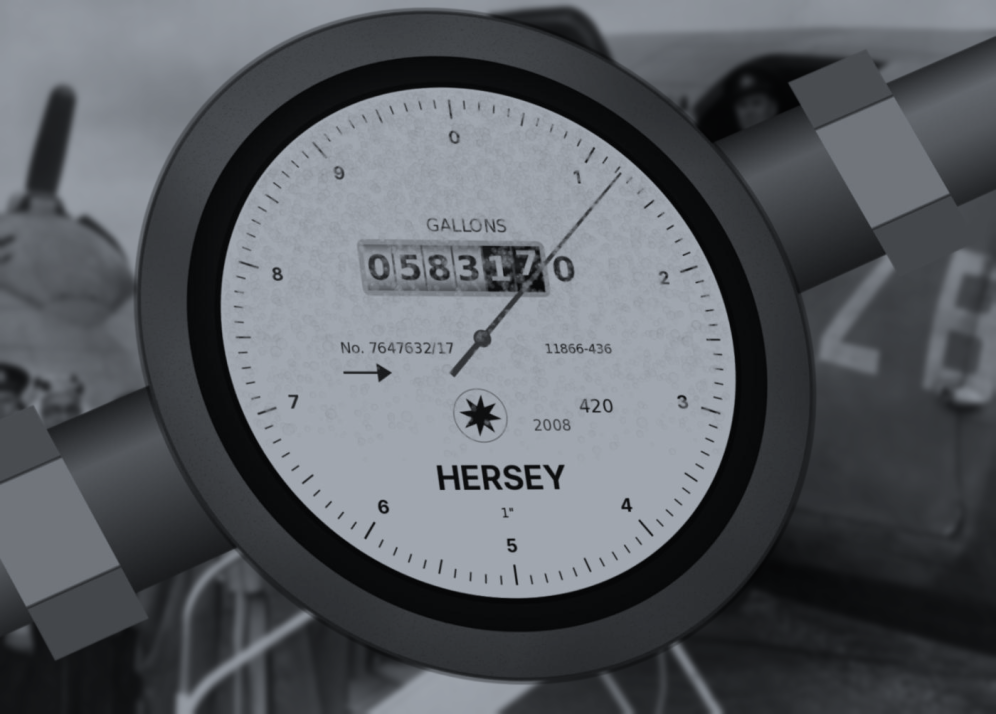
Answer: 583171.2 gal
